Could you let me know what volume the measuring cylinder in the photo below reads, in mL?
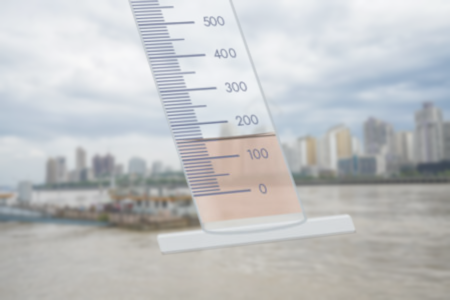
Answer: 150 mL
